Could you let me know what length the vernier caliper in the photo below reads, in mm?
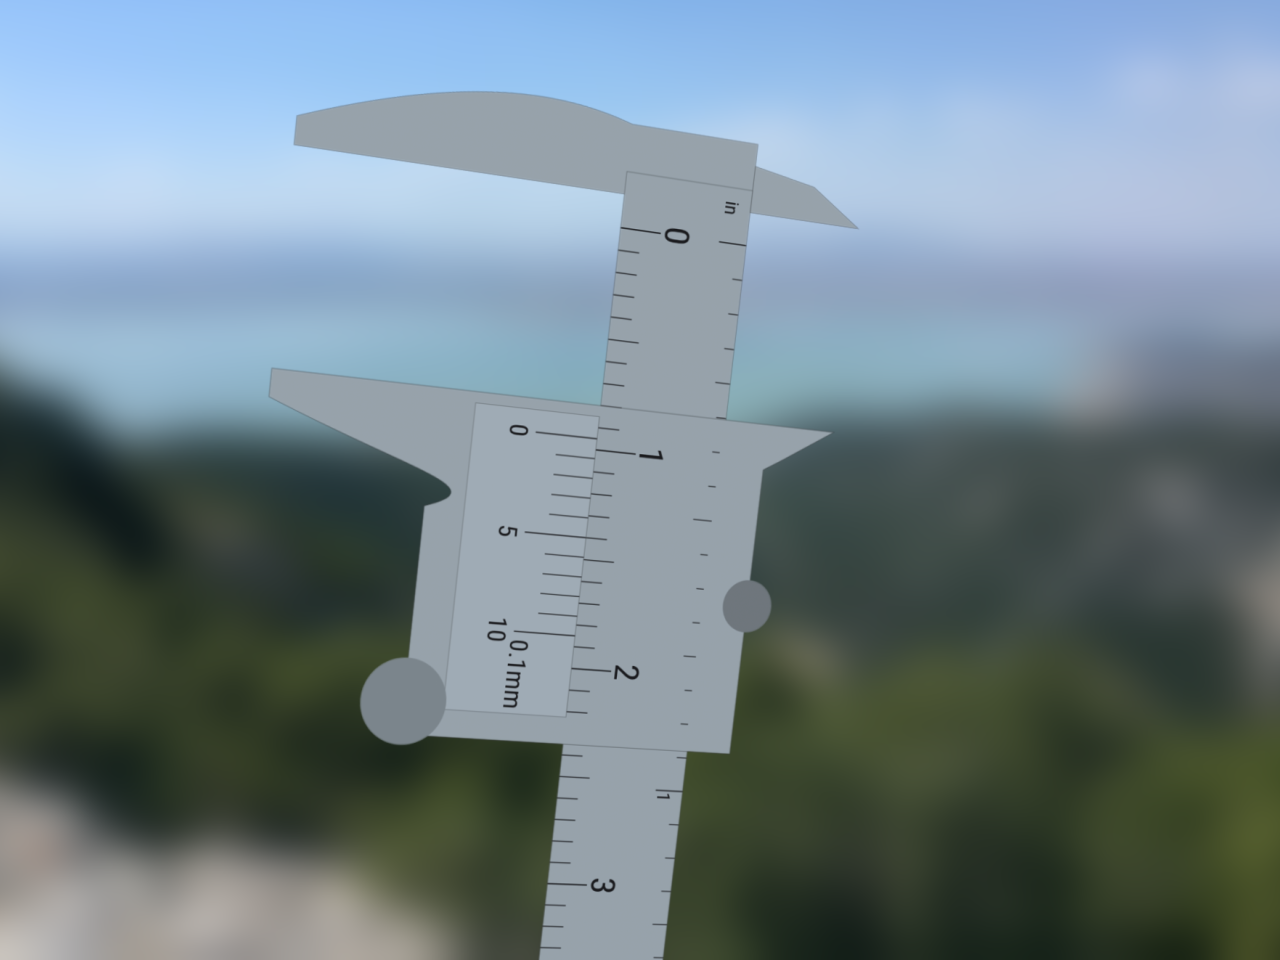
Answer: 9.5 mm
